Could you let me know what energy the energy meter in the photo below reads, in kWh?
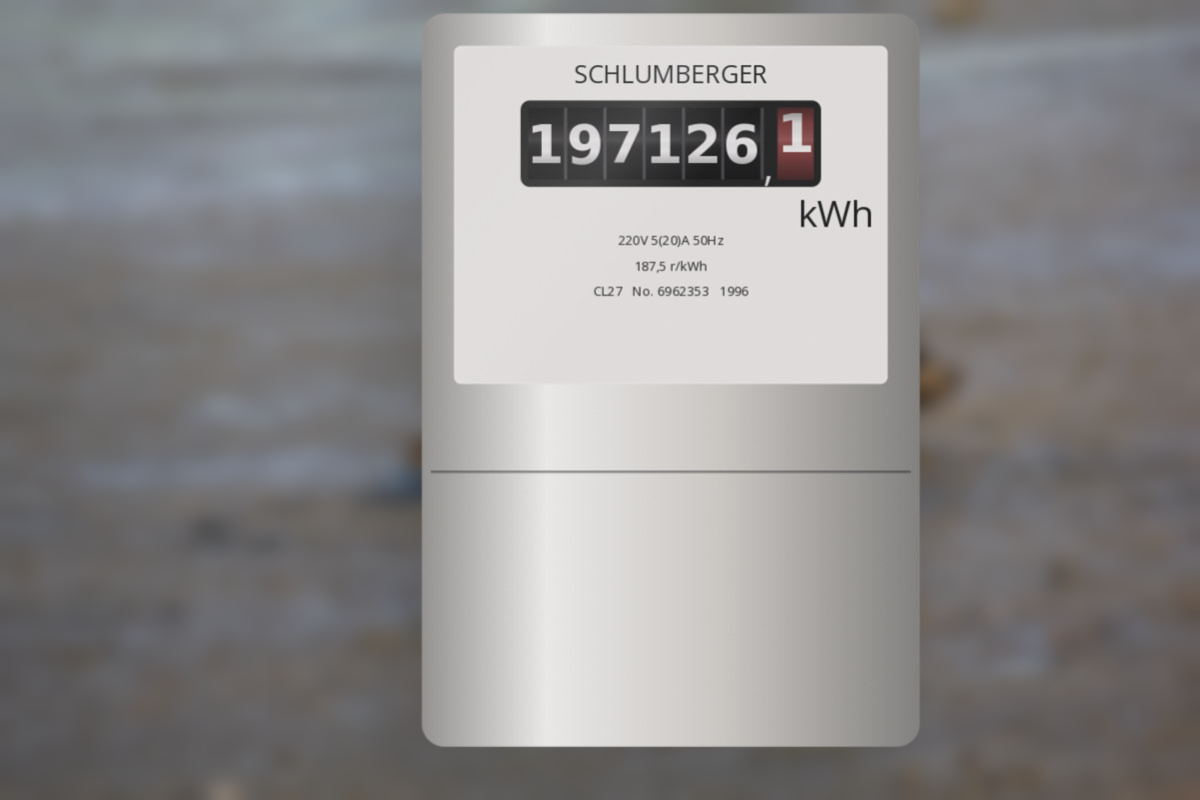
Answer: 197126.1 kWh
